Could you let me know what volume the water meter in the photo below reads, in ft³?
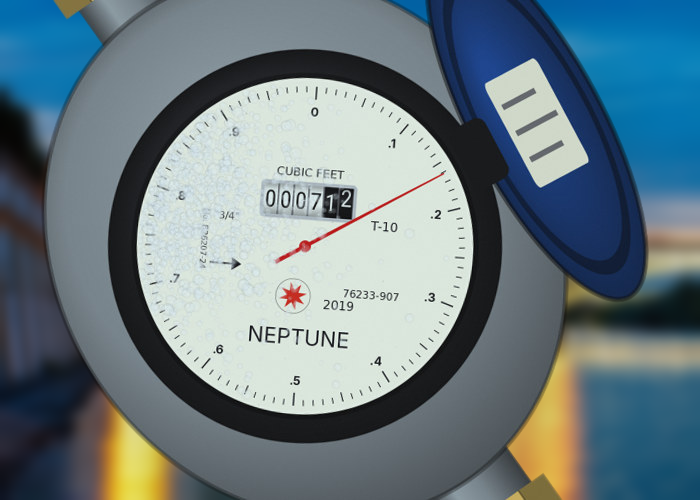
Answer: 712.16 ft³
